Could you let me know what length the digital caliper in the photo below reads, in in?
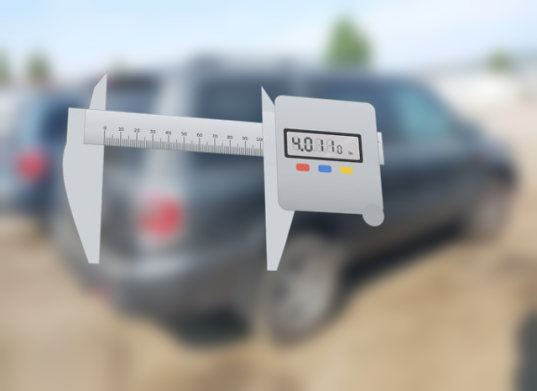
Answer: 4.0110 in
